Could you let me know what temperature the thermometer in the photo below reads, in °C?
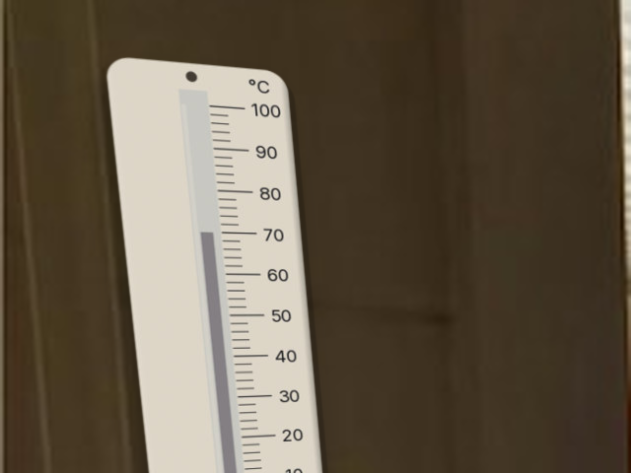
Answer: 70 °C
